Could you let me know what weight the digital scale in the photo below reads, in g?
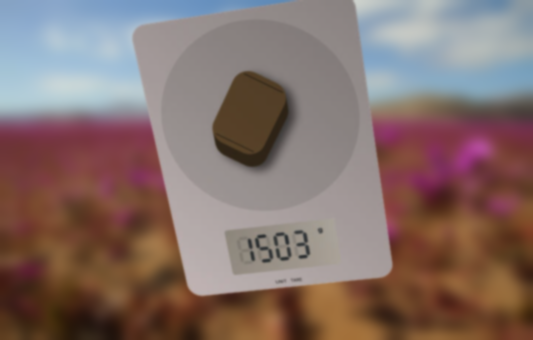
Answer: 1503 g
